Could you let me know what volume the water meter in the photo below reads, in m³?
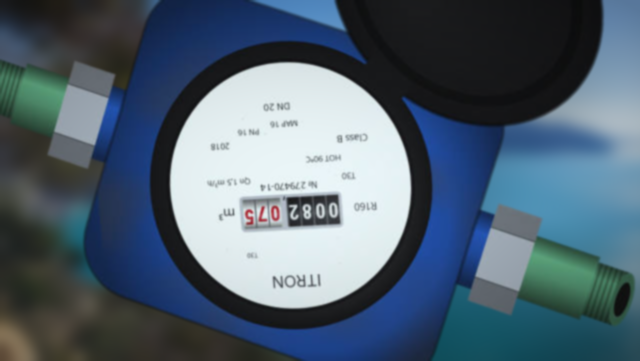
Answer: 82.075 m³
